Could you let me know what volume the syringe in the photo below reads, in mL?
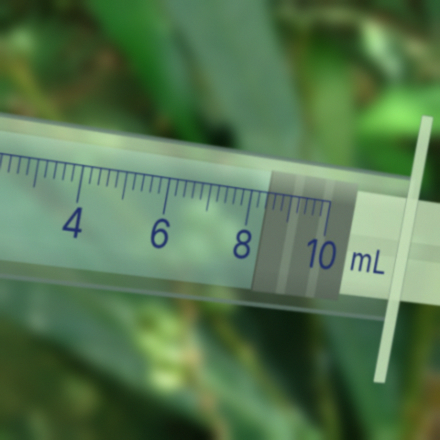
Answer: 8.4 mL
